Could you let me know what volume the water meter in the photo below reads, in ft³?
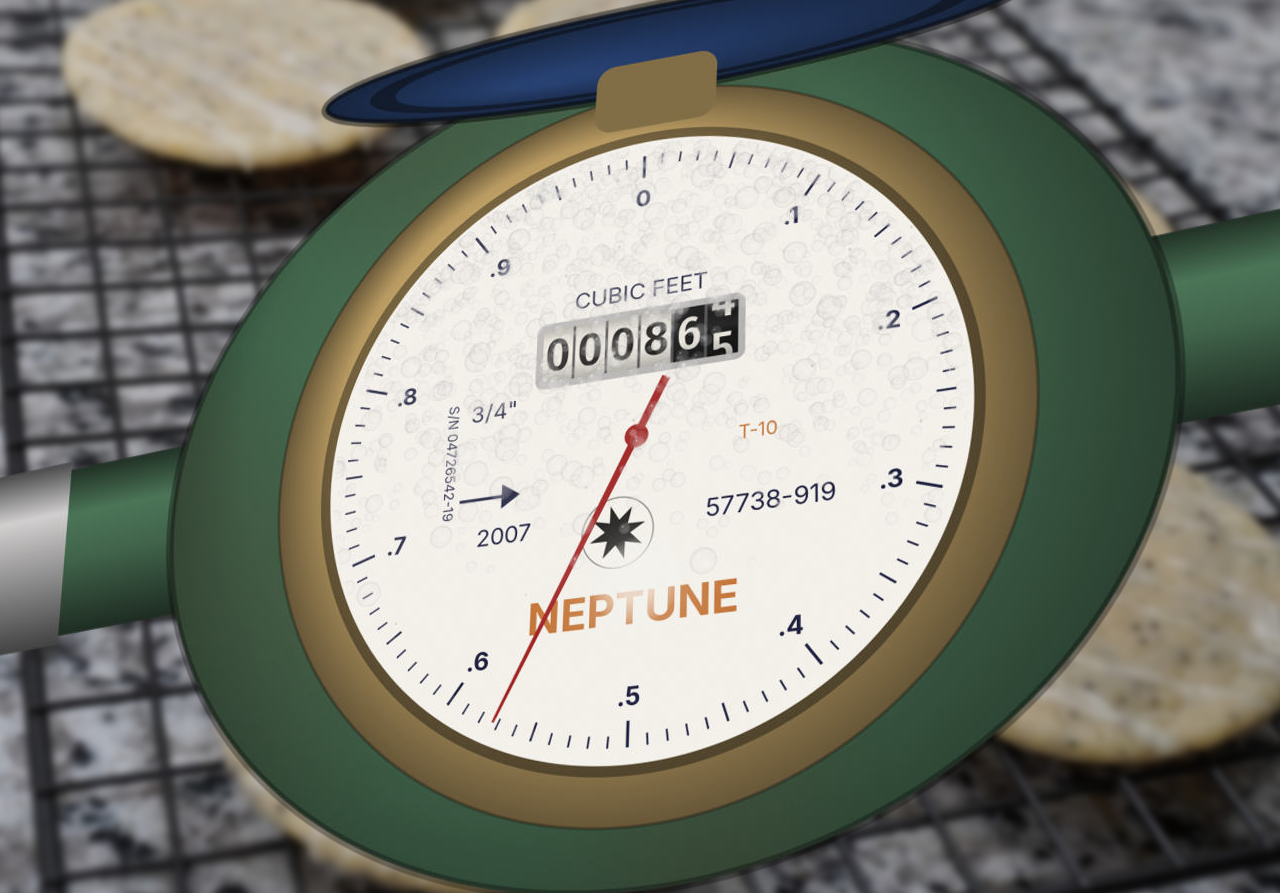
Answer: 864.57 ft³
